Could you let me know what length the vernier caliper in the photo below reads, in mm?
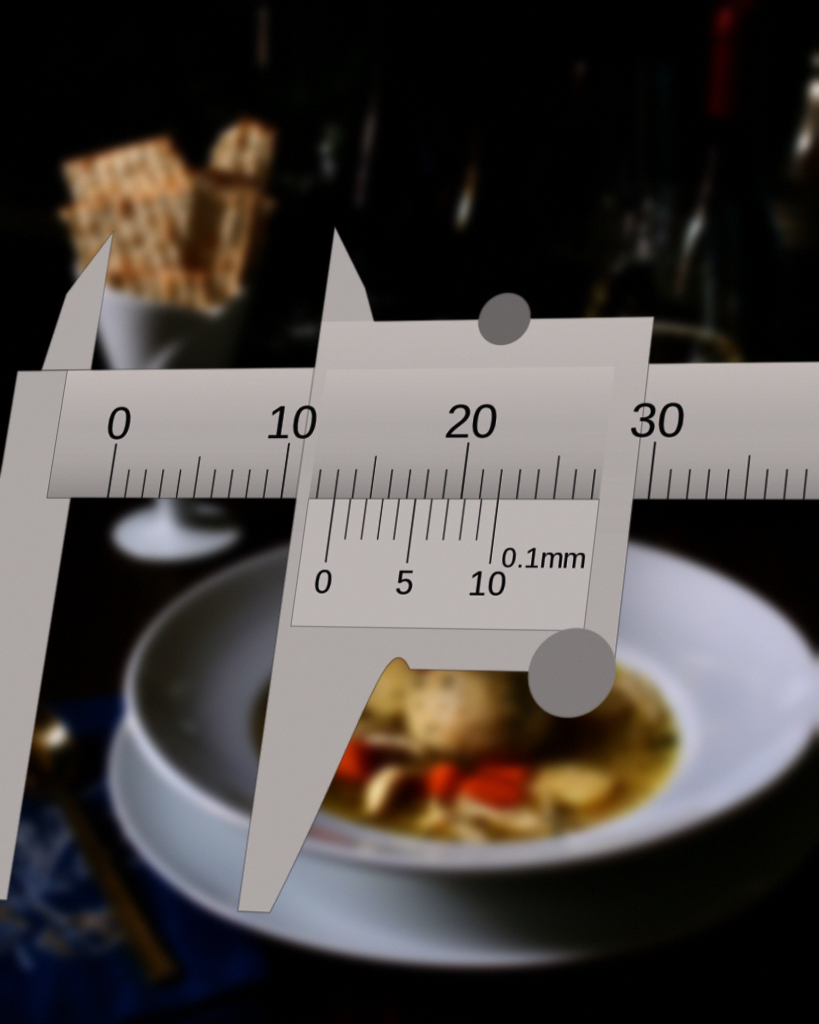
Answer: 13.0 mm
